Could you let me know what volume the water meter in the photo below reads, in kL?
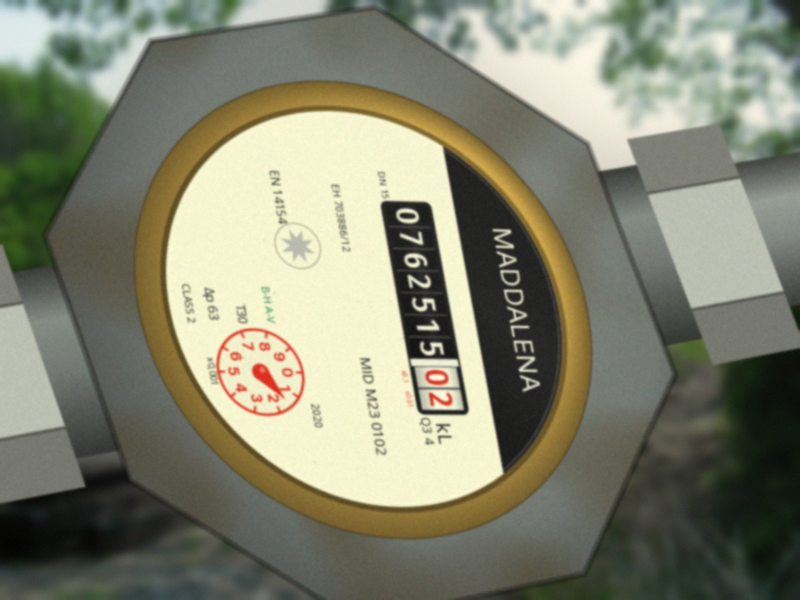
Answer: 762515.021 kL
